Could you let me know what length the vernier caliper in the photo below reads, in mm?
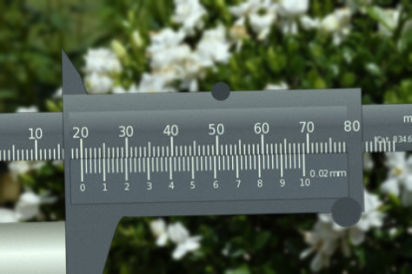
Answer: 20.0 mm
